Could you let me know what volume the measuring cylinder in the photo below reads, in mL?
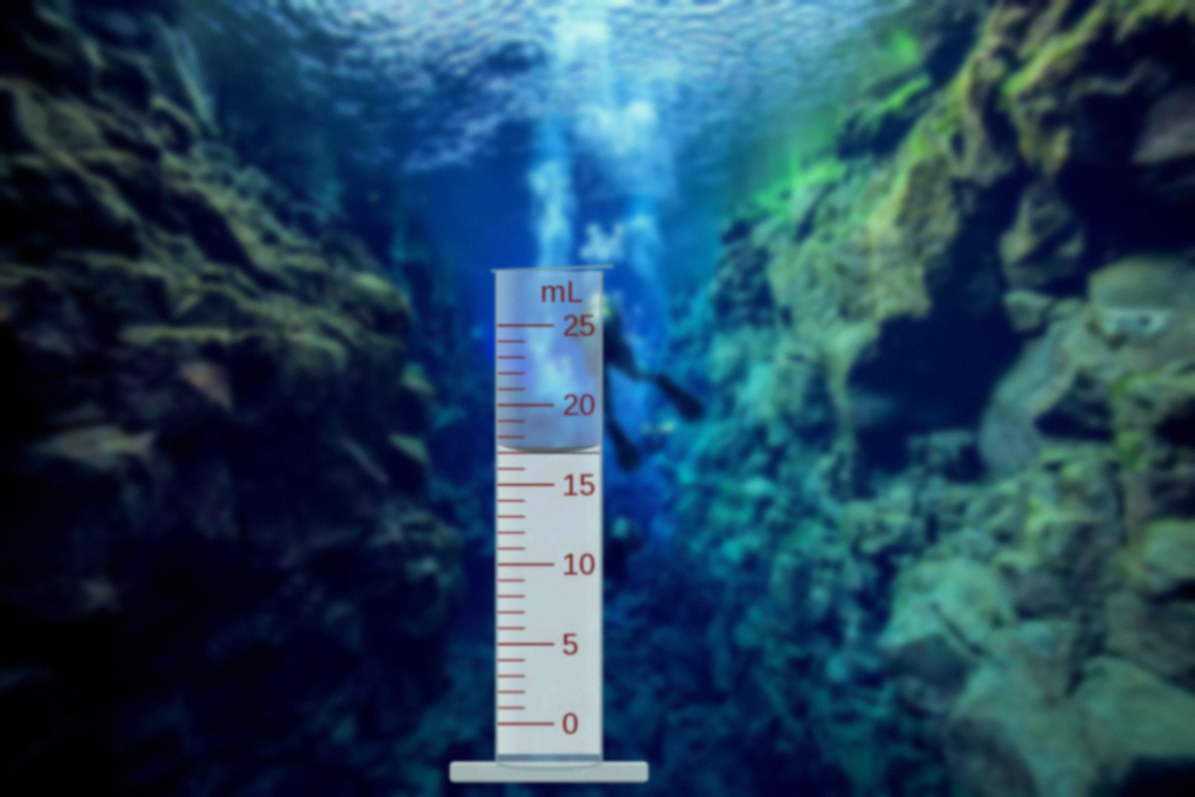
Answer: 17 mL
